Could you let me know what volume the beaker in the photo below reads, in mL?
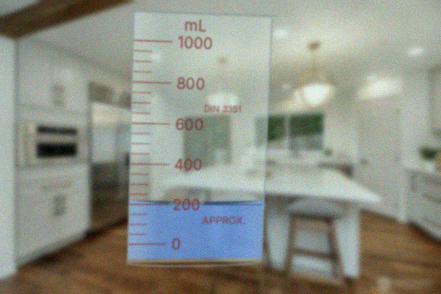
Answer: 200 mL
